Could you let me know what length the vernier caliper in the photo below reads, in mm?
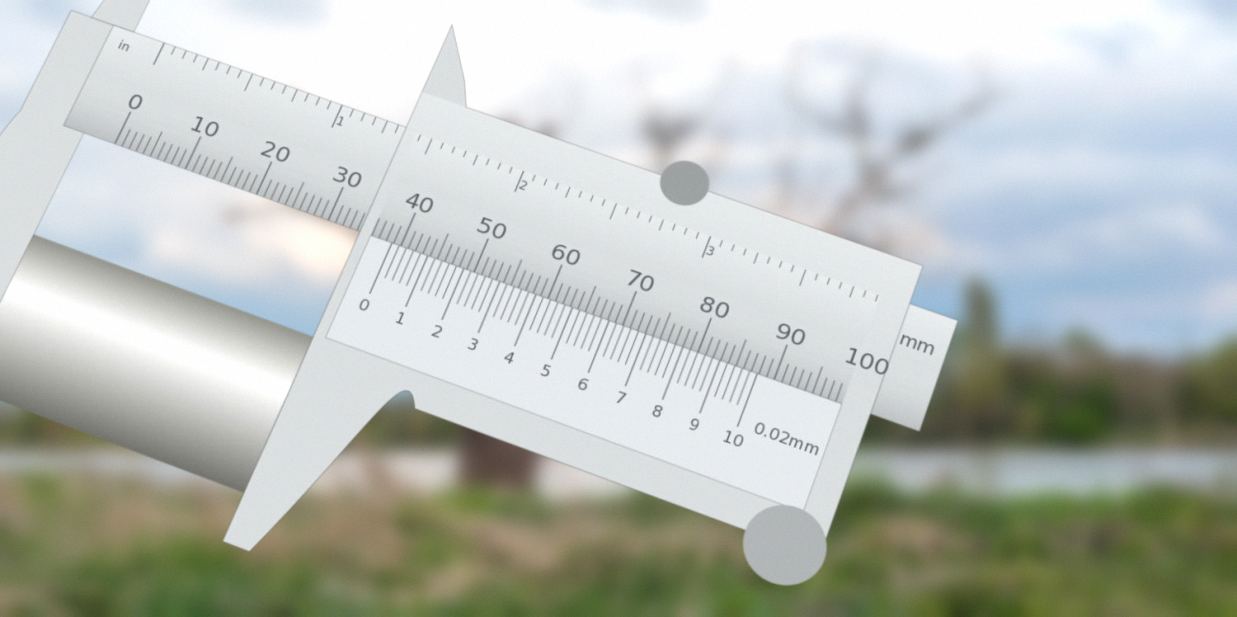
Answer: 38.8 mm
